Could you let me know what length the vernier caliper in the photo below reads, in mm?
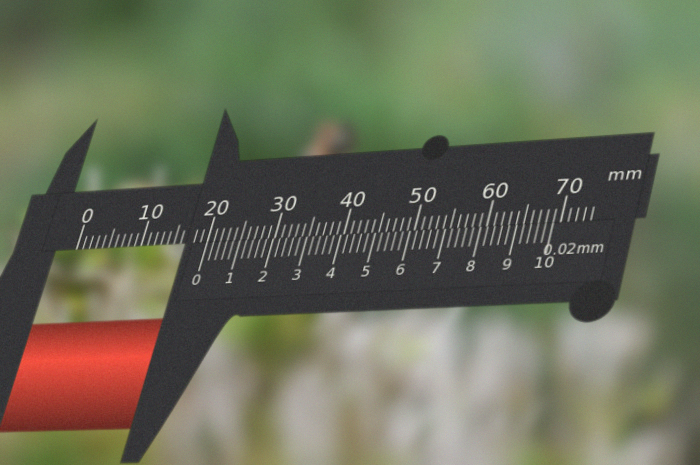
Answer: 20.0 mm
